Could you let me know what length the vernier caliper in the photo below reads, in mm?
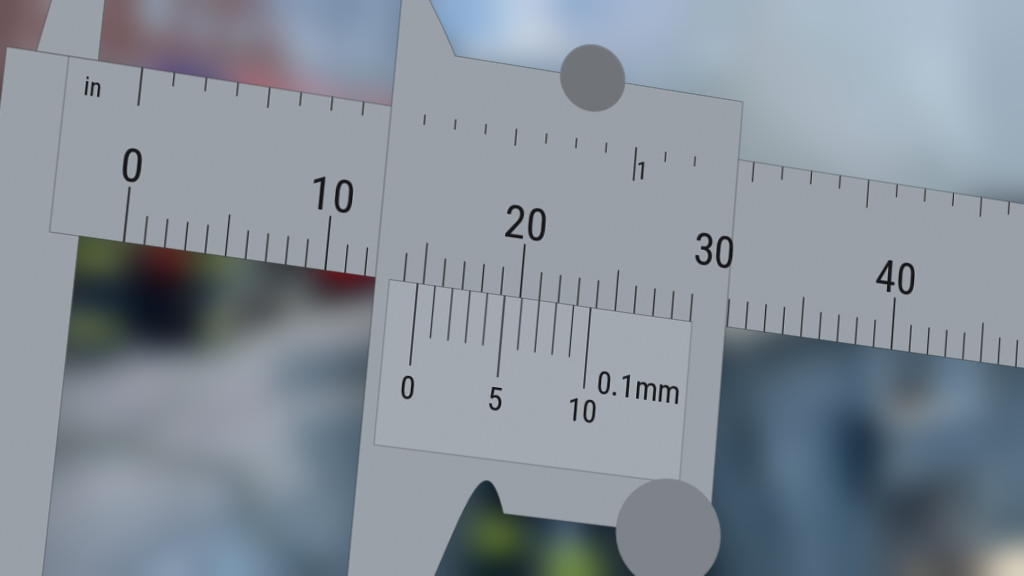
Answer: 14.7 mm
